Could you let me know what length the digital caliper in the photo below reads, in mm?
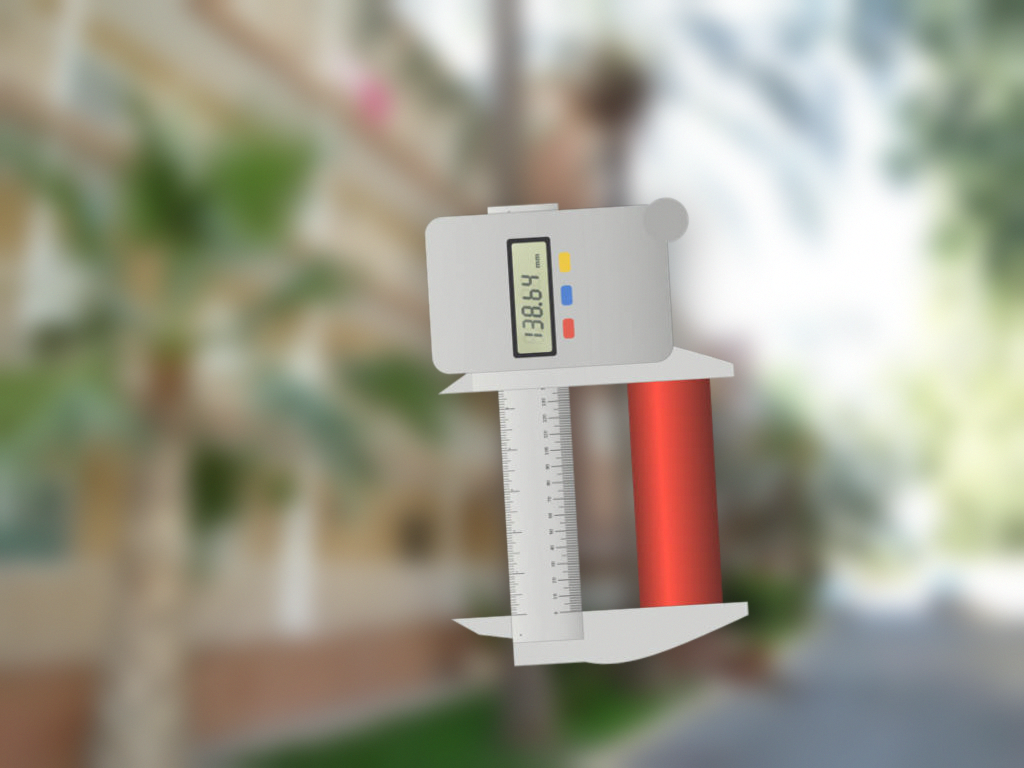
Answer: 138.64 mm
